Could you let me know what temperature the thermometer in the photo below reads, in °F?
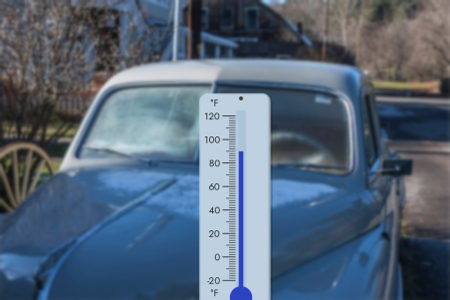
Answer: 90 °F
